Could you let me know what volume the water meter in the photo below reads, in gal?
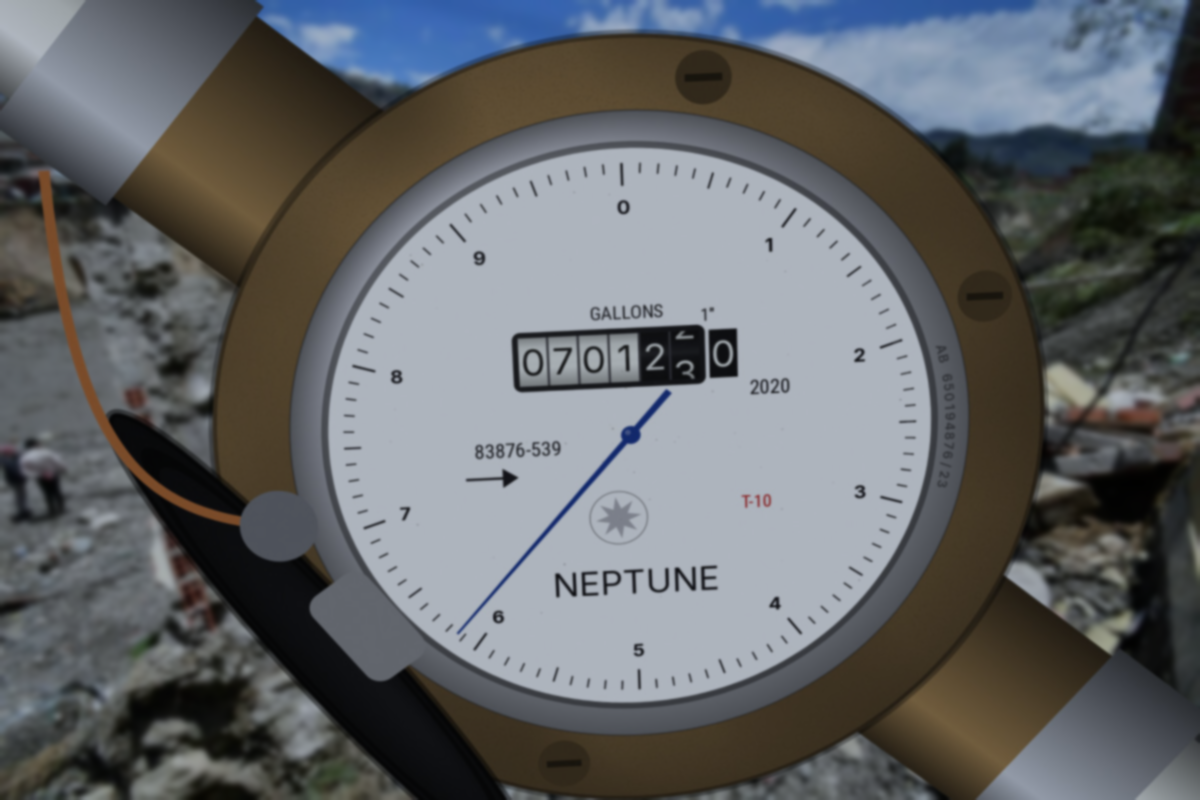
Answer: 701226.1 gal
